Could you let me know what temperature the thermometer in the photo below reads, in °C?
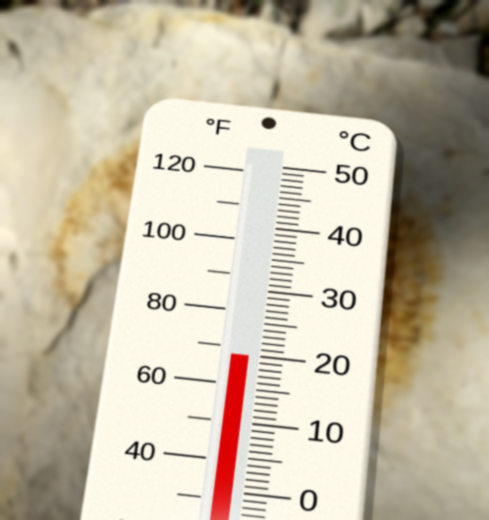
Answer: 20 °C
